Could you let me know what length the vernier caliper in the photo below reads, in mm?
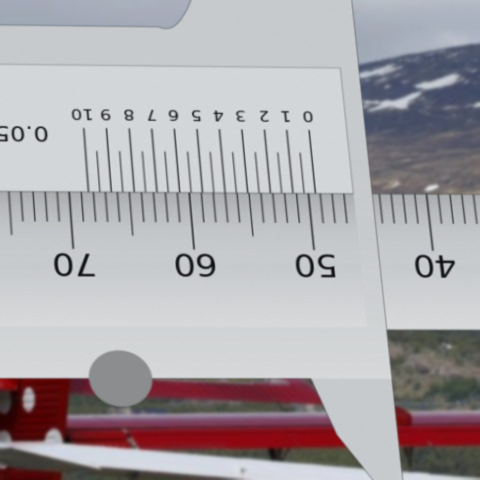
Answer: 49.4 mm
